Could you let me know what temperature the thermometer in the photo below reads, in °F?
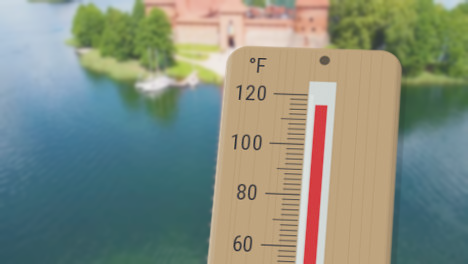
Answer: 116 °F
